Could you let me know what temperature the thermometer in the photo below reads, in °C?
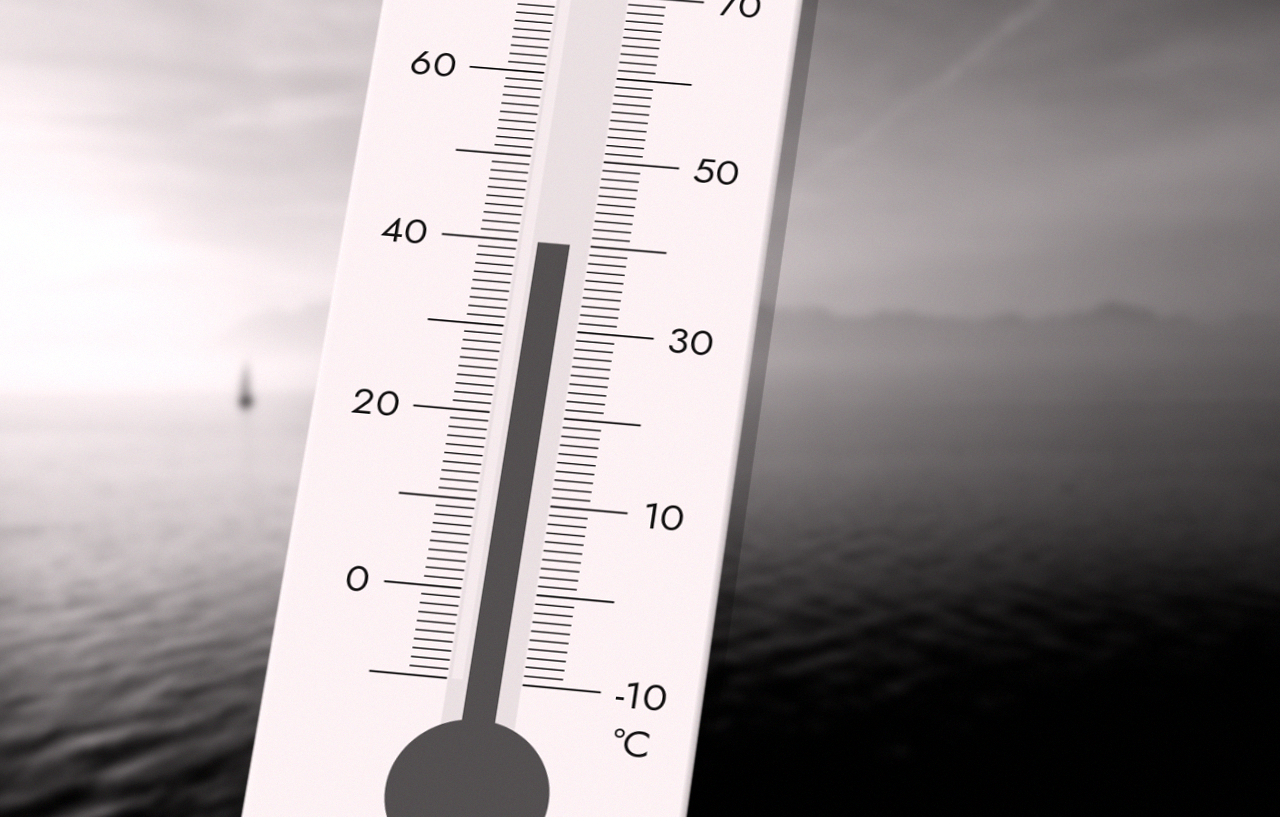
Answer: 40 °C
